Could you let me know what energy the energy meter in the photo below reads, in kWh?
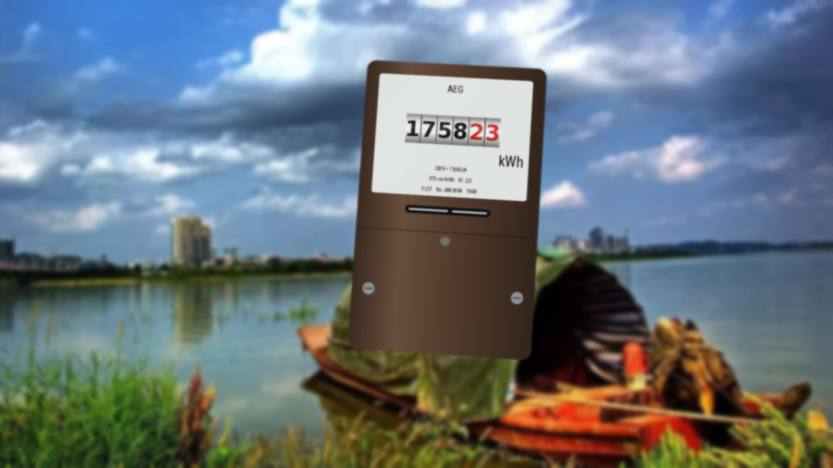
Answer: 1758.23 kWh
